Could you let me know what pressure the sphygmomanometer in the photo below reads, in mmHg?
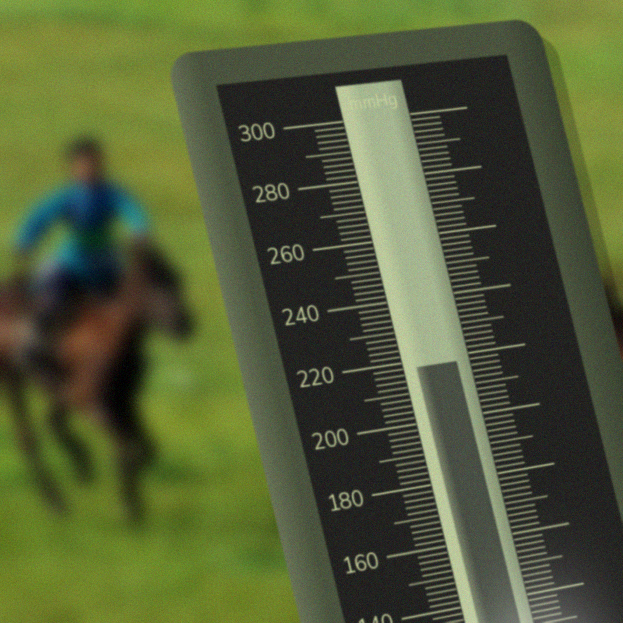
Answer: 218 mmHg
